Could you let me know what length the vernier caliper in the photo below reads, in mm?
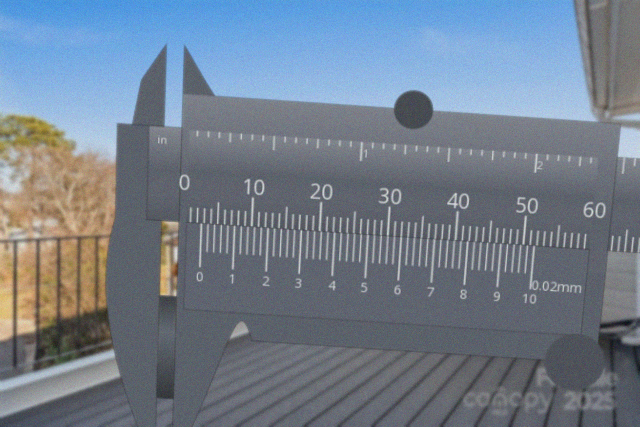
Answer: 2.6 mm
